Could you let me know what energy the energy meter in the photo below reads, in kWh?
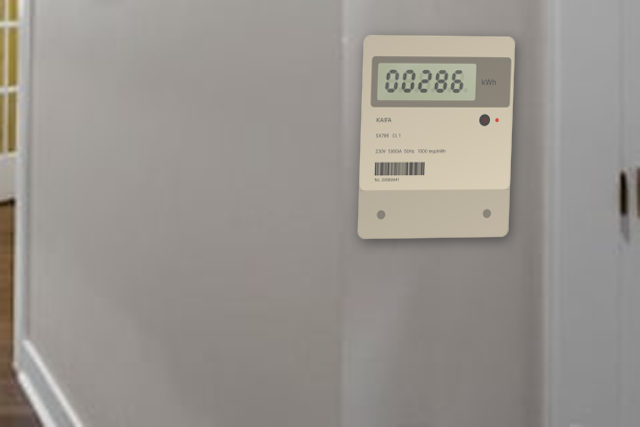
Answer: 286 kWh
